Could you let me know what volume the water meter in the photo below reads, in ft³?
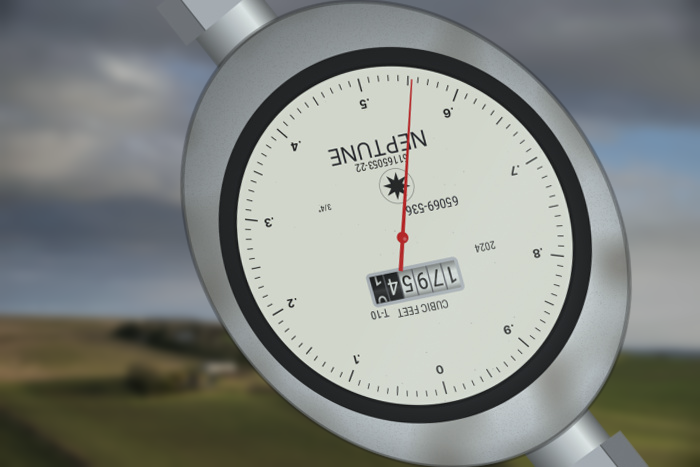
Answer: 179540.55 ft³
